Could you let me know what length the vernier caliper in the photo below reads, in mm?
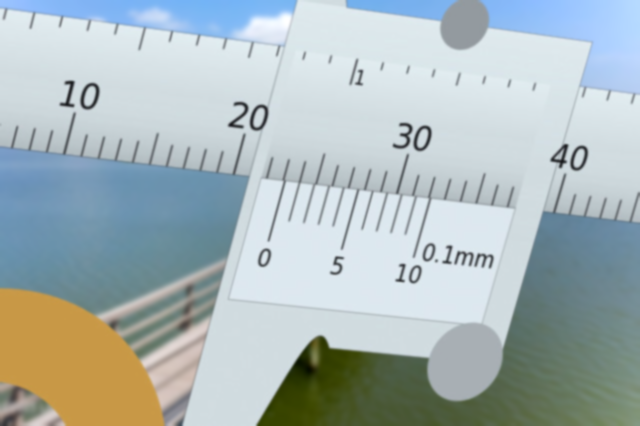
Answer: 23.1 mm
